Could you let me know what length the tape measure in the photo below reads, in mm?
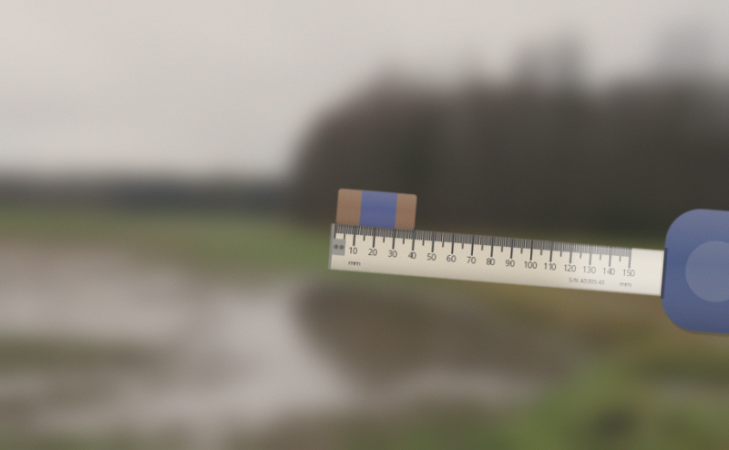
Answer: 40 mm
